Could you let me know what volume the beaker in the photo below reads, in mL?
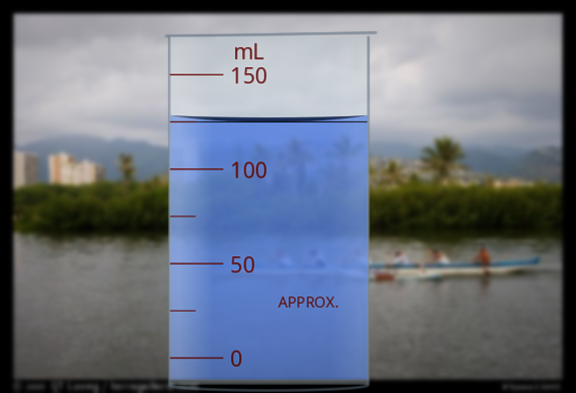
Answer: 125 mL
